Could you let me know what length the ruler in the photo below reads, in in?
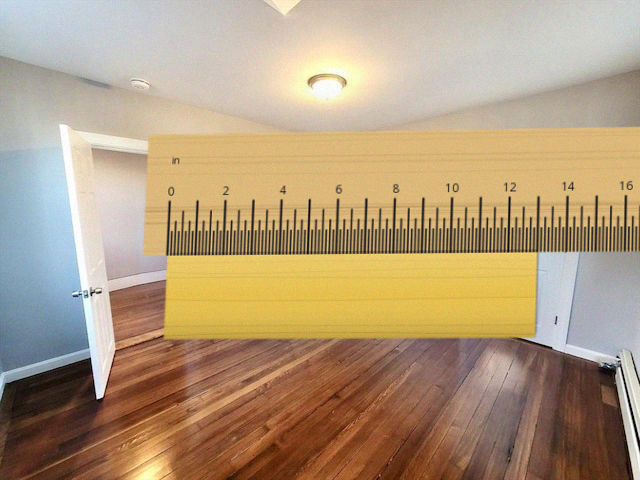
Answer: 13 in
